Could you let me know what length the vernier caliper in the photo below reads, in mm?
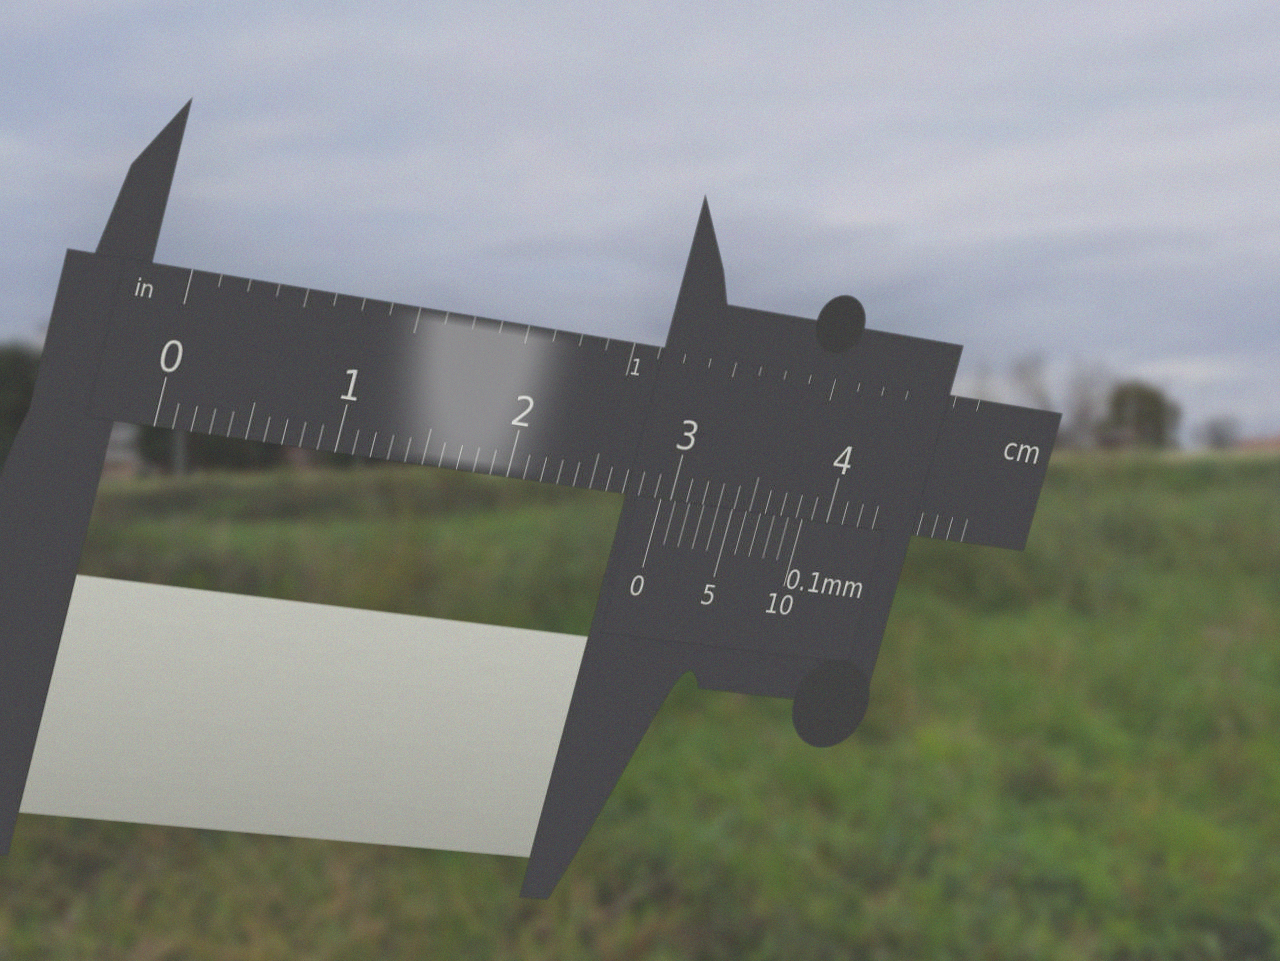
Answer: 29.4 mm
